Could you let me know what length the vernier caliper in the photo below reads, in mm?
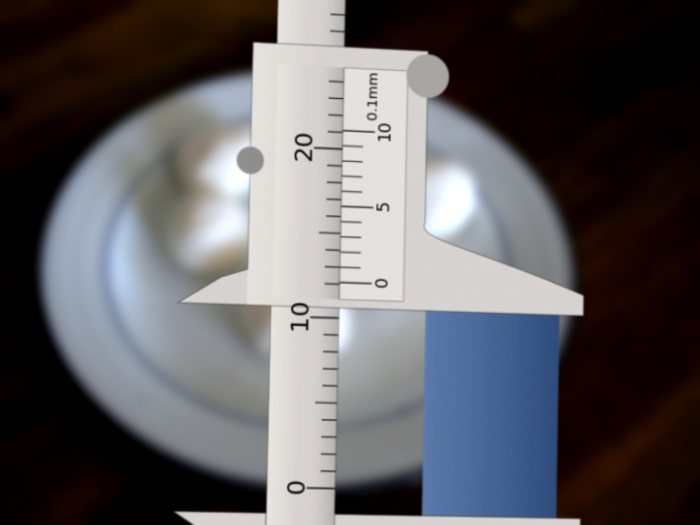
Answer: 12.1 mm
